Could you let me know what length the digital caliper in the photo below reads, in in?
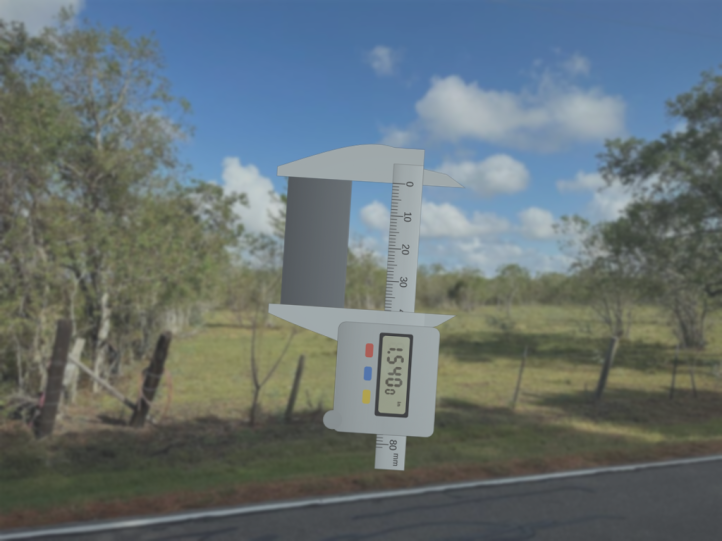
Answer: 1.5400 in
